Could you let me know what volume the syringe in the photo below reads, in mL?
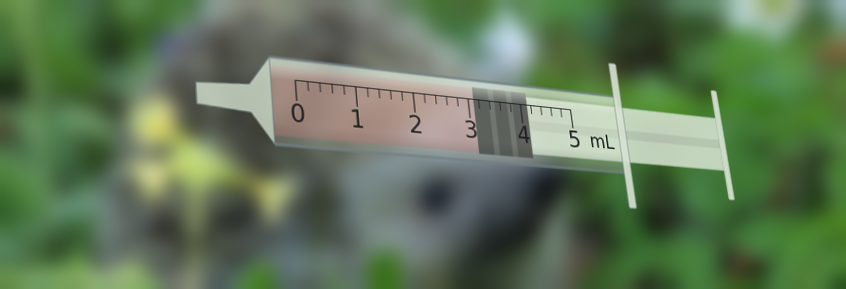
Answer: 3.1 mL
